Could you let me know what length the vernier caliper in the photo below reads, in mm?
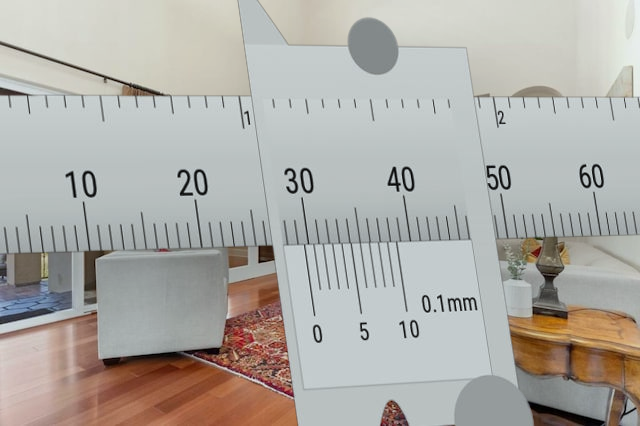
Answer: 29.6 mm
